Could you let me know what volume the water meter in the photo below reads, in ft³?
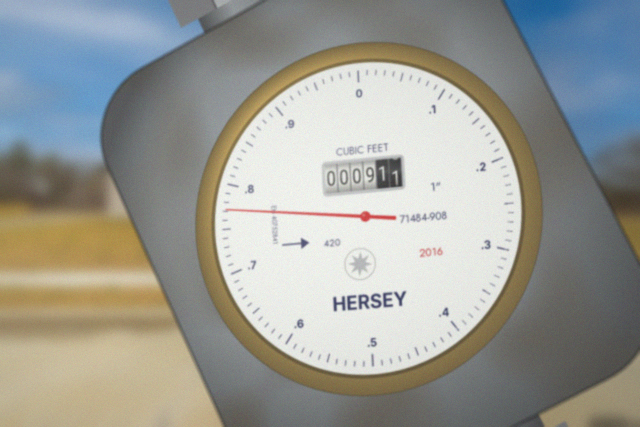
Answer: 910.77 ft³
